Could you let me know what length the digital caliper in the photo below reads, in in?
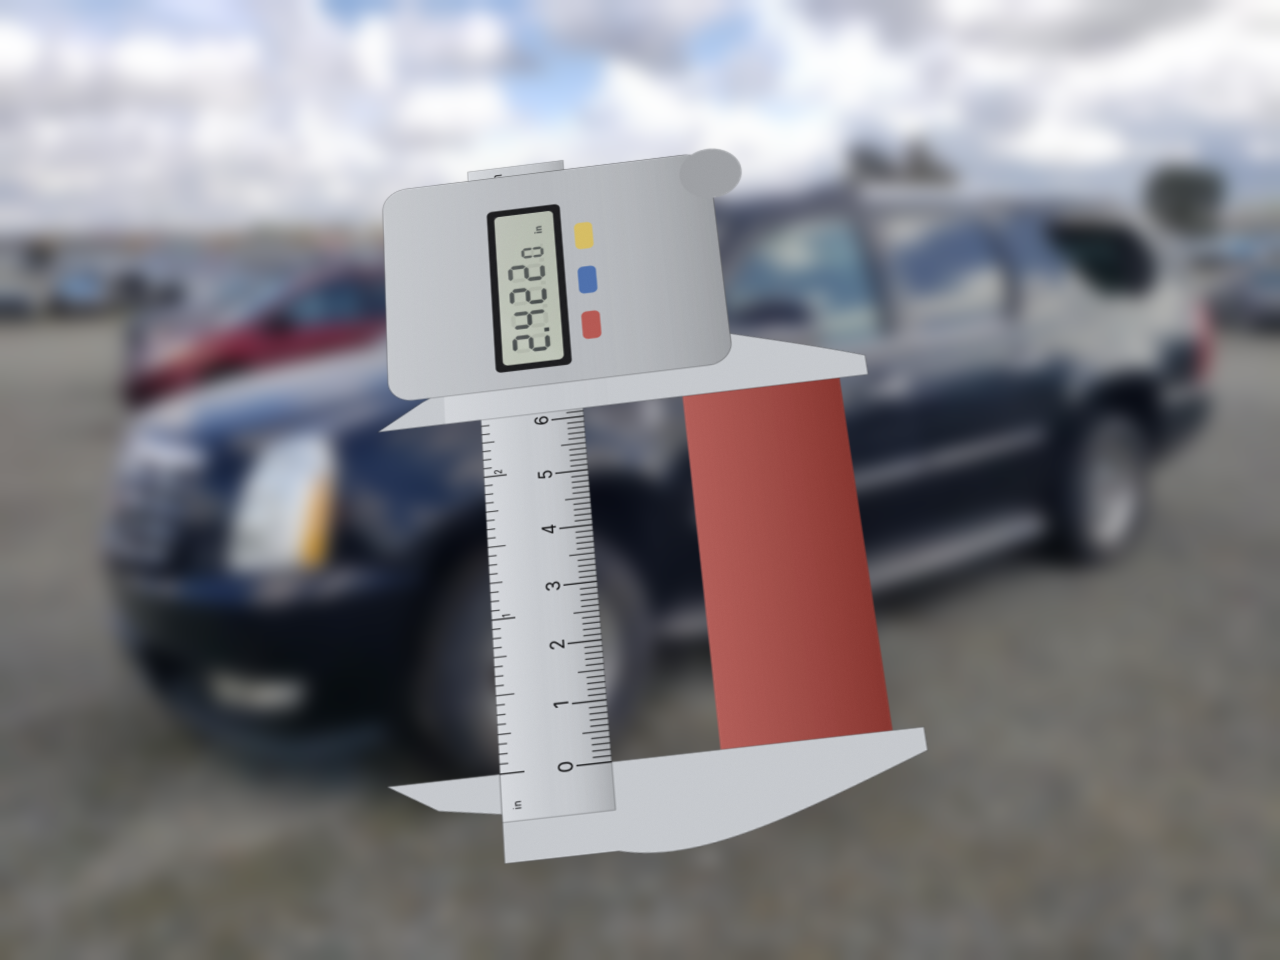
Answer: 2.4220 in
